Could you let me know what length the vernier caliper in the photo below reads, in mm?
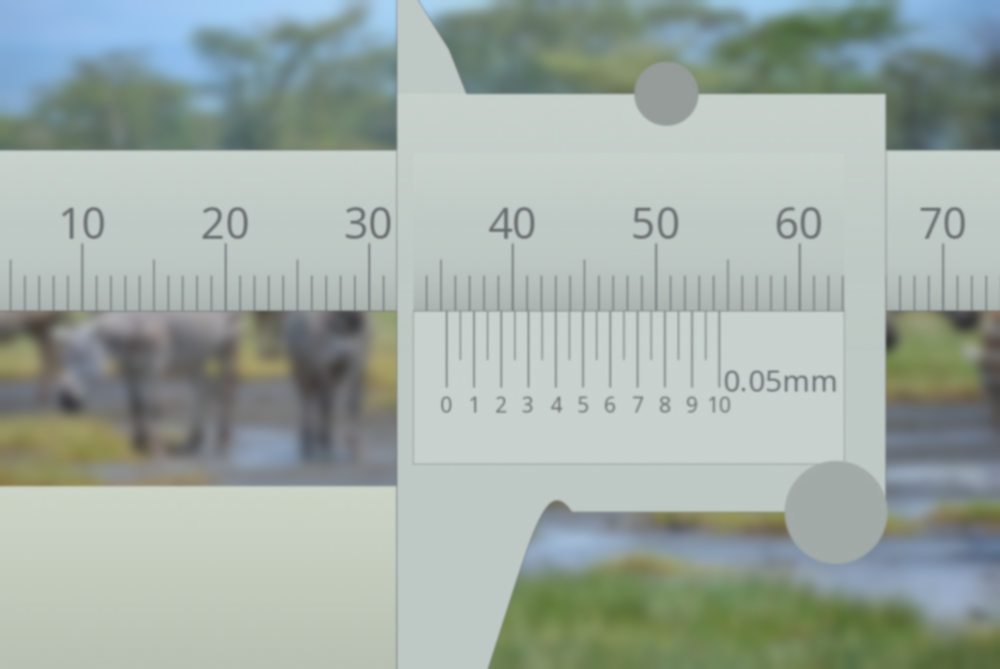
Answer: 35.4 mm
